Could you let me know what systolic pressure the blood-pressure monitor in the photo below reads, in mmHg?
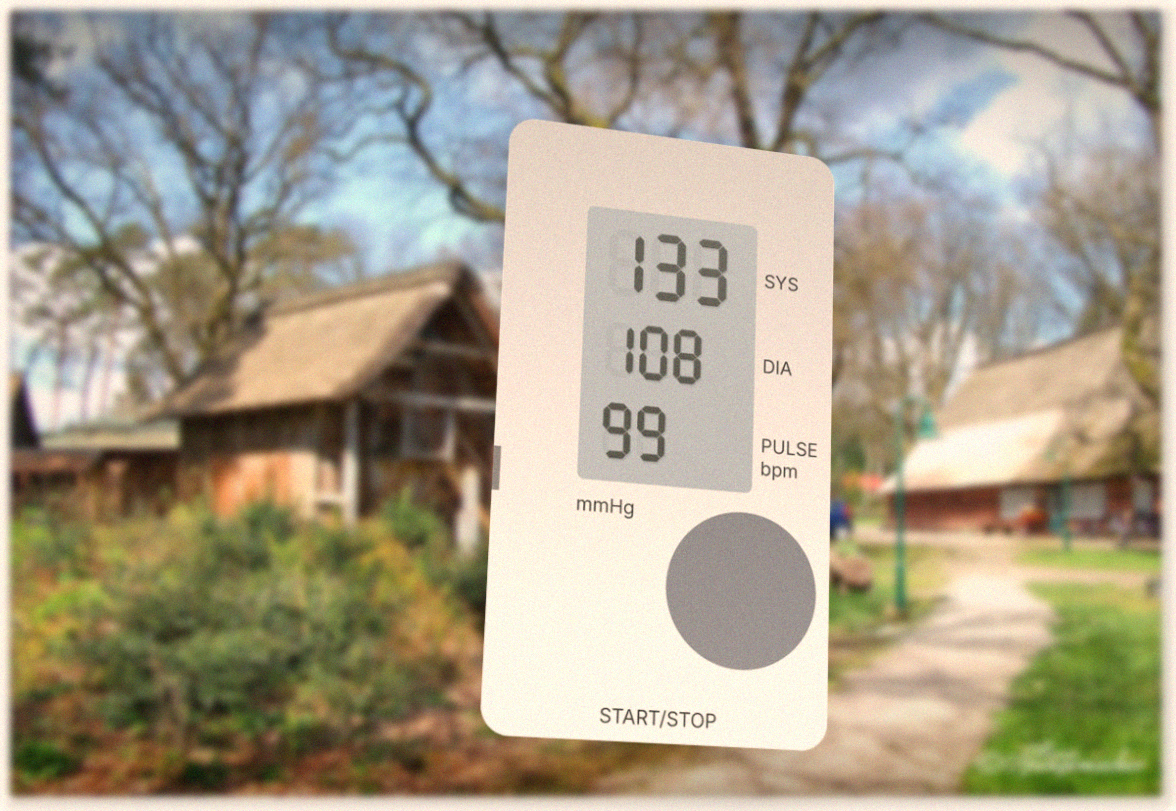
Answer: 133 mmHg
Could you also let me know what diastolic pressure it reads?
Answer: 108 mmHg
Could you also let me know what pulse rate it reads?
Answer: 99 bpm
